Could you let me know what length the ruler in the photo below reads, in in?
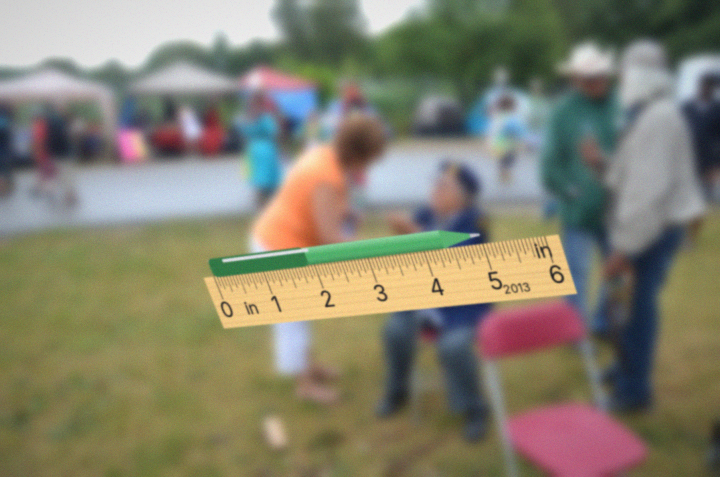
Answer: 5 in
